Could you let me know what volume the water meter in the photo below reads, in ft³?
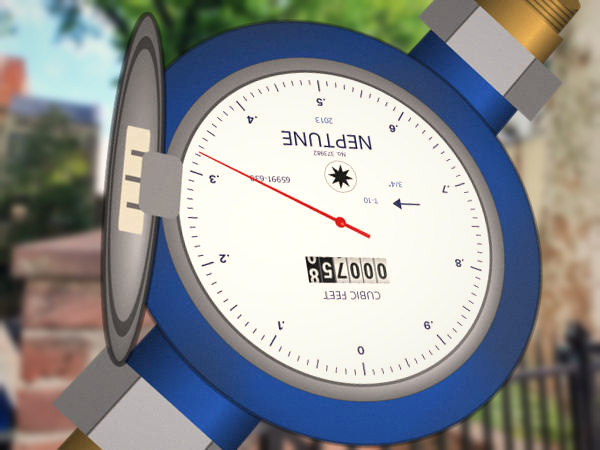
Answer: 758.32 ft³
